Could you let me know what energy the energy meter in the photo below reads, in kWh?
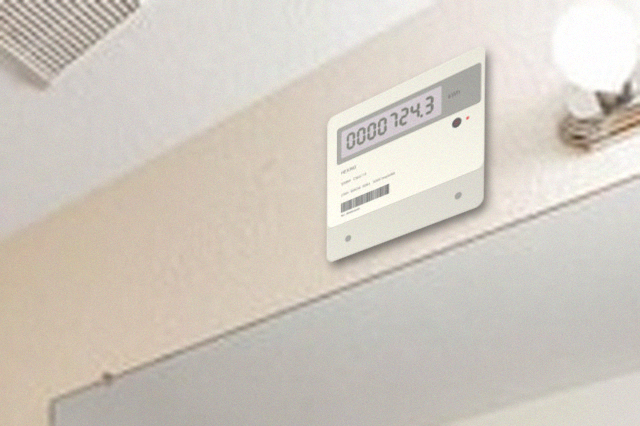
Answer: 724.3 kWh
